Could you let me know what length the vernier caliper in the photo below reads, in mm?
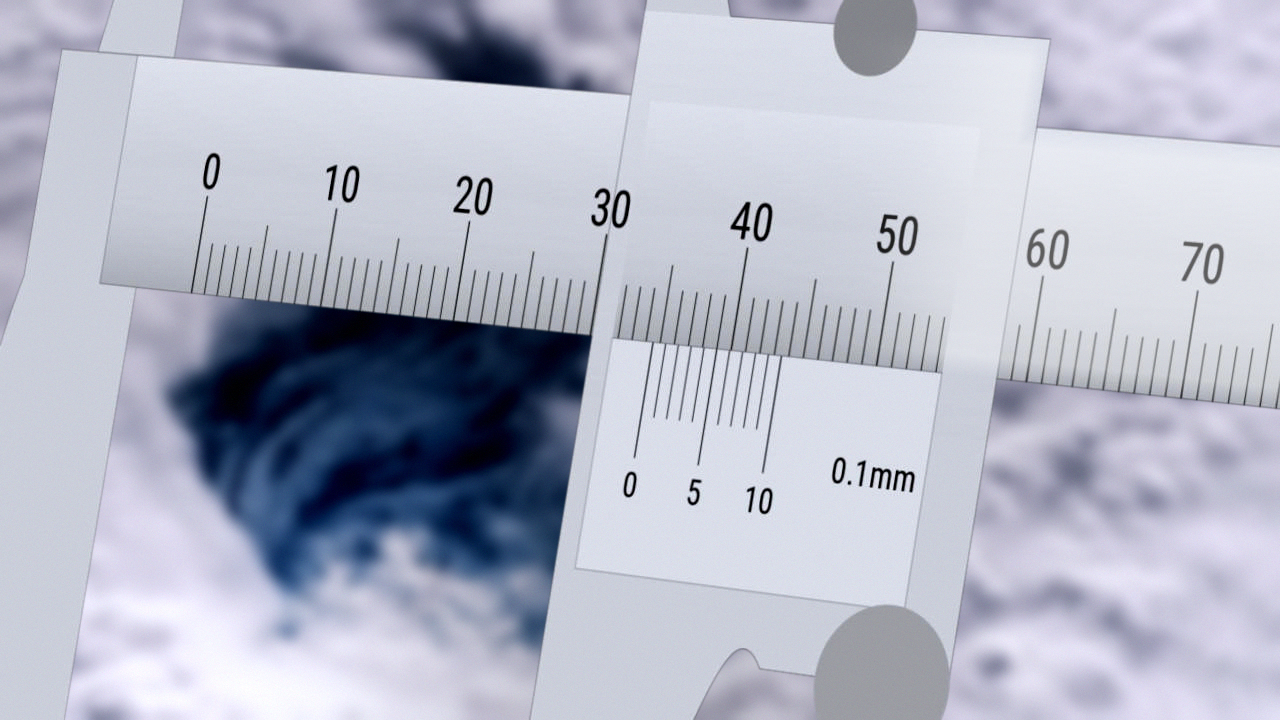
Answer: 34.5 mm
